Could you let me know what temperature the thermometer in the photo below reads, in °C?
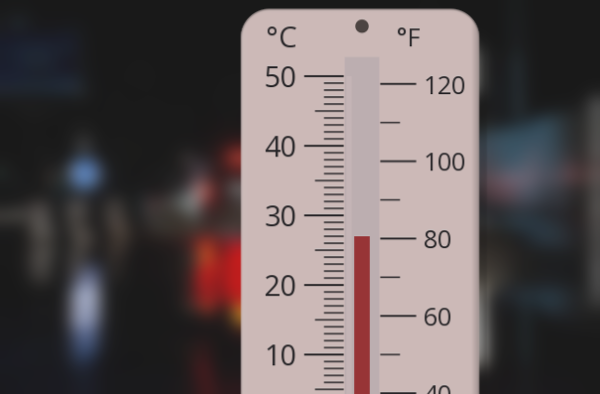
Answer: 27 °C
